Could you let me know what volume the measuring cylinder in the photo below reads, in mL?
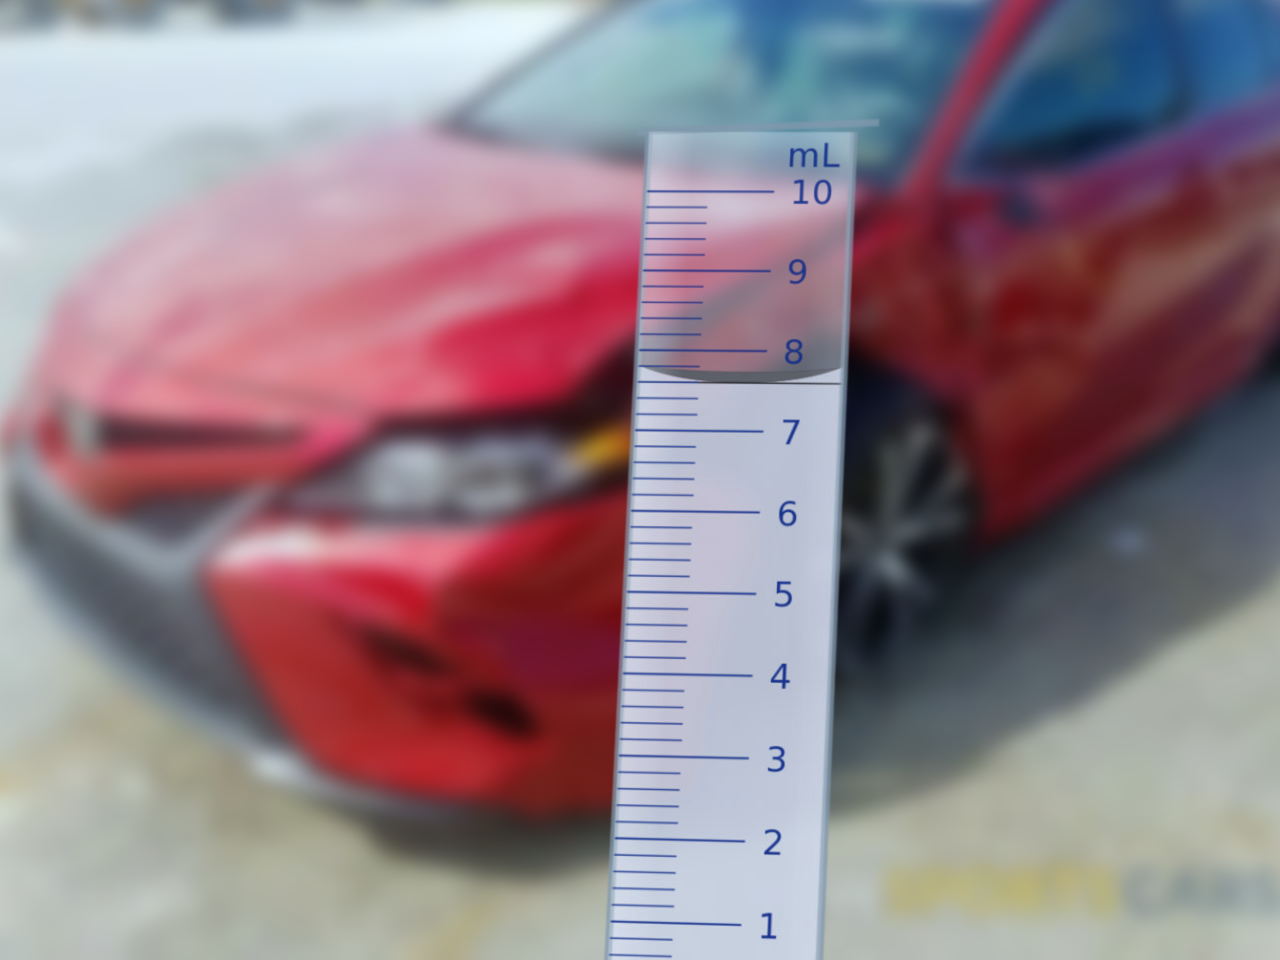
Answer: 7.6 mL
